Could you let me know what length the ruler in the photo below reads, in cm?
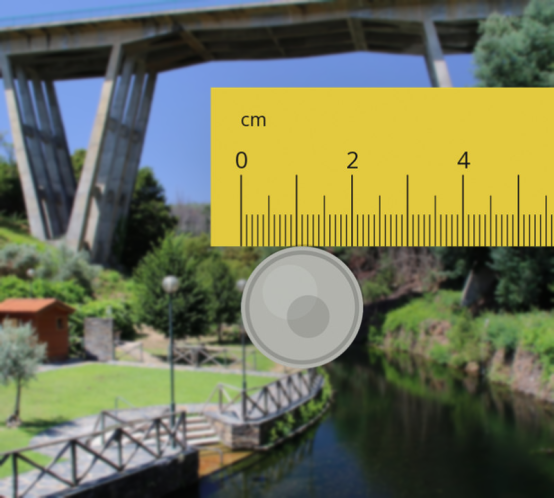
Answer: 2.2 cm
